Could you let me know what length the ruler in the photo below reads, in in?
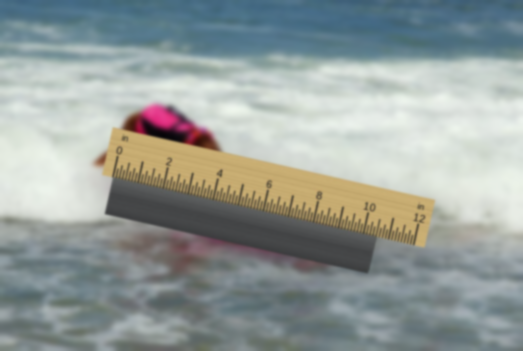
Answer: 10.5 in
